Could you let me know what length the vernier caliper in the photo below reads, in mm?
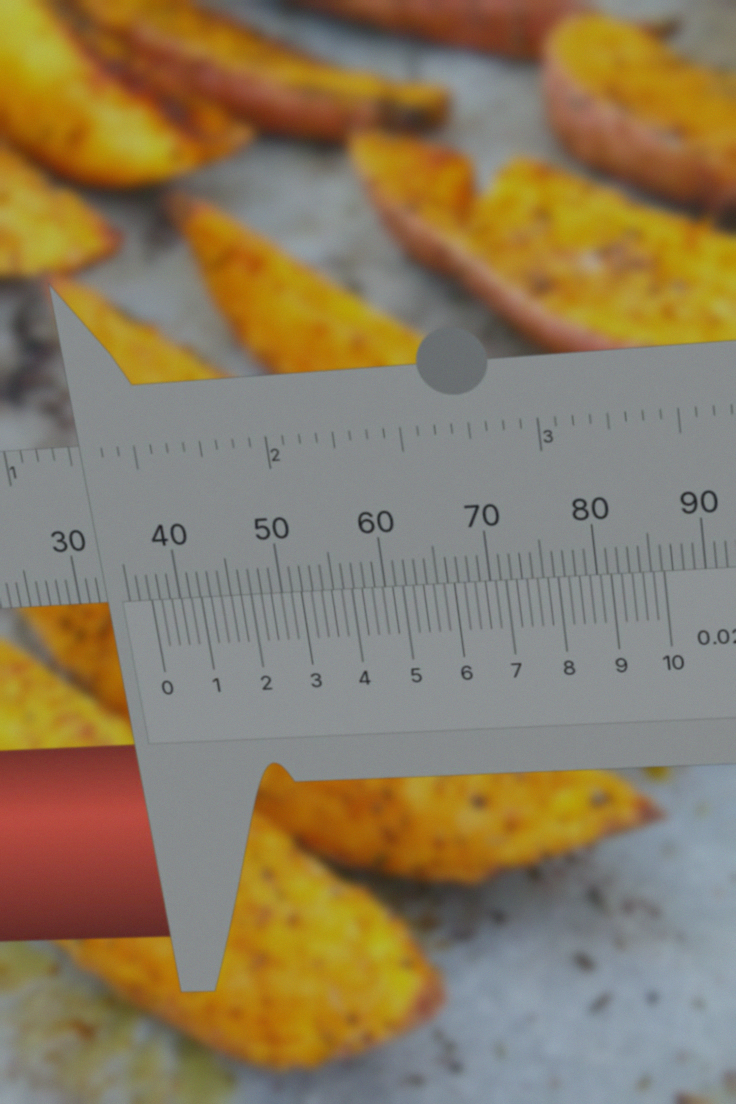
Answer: 37.2 mm
